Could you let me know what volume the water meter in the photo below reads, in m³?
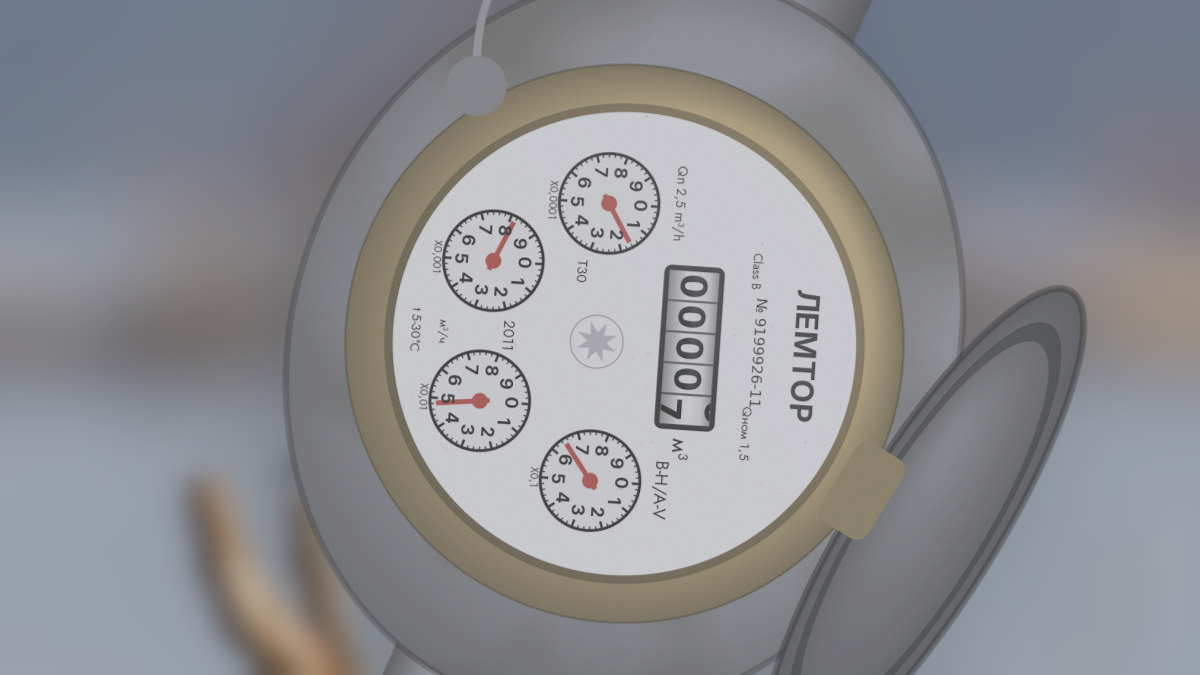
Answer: 6.6481 m³
